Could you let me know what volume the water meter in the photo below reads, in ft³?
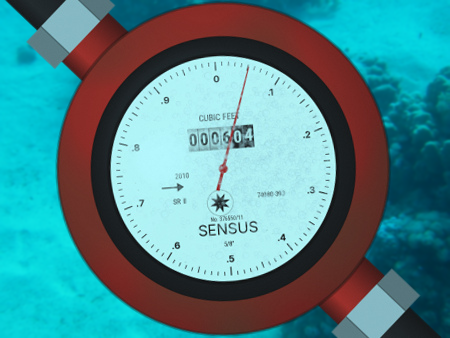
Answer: 604.05 ft³
